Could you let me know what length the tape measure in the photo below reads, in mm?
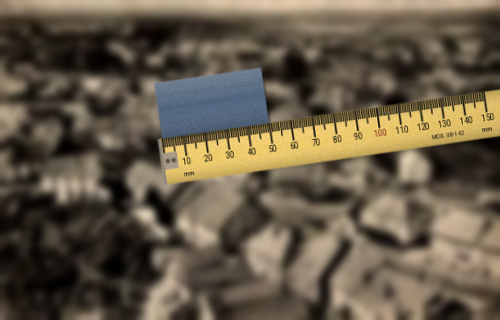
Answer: 50 mm
